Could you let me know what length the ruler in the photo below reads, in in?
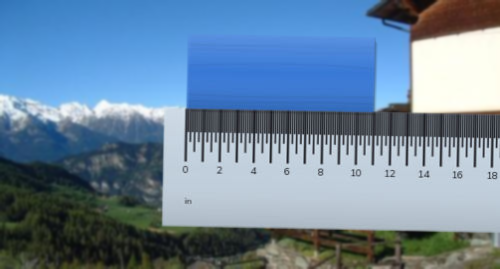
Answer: 11 in
